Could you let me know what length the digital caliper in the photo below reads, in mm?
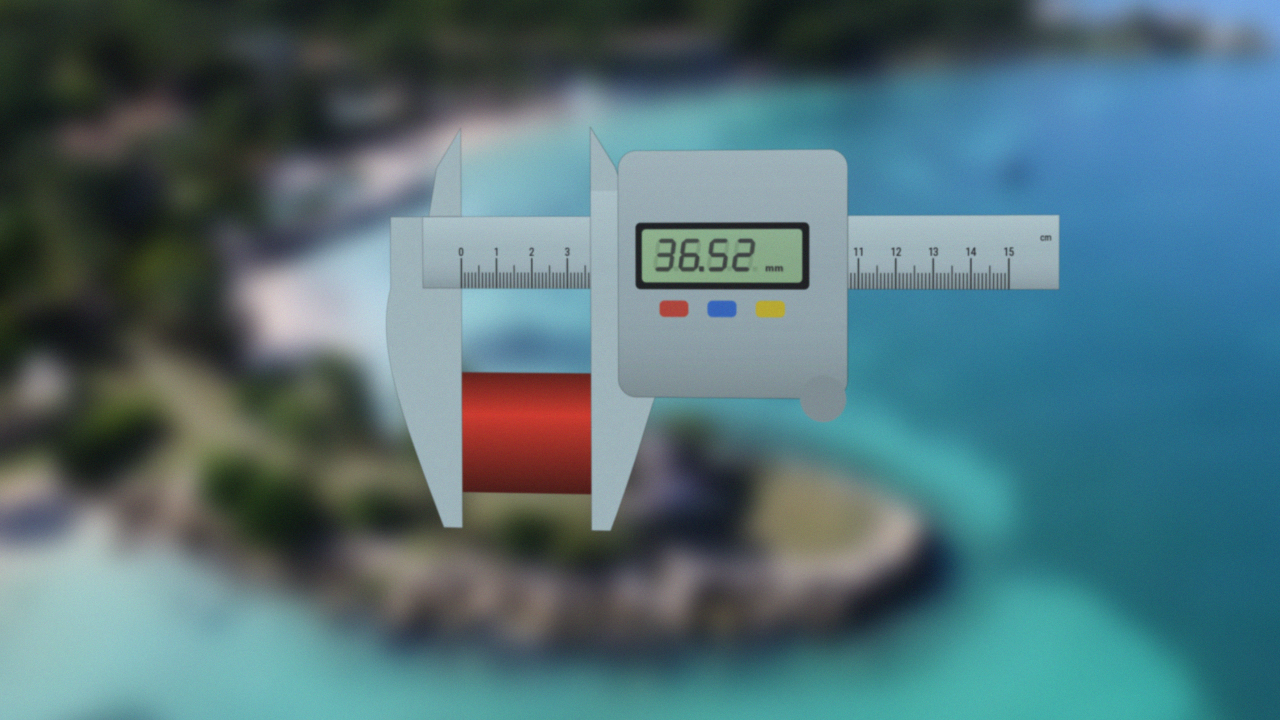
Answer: 36.52 mm
